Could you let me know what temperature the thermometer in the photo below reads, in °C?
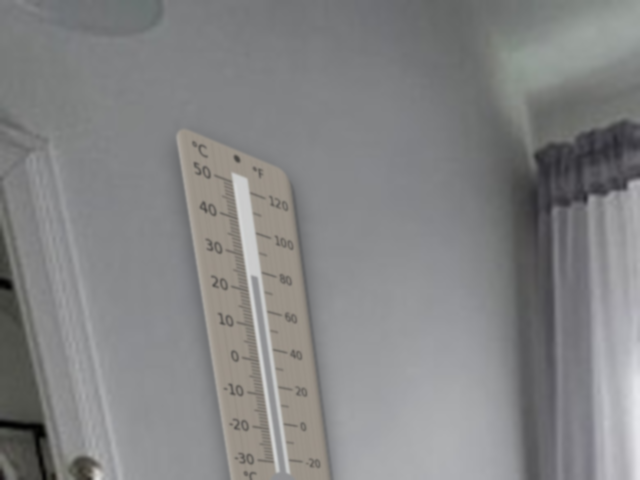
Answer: 25 °C
